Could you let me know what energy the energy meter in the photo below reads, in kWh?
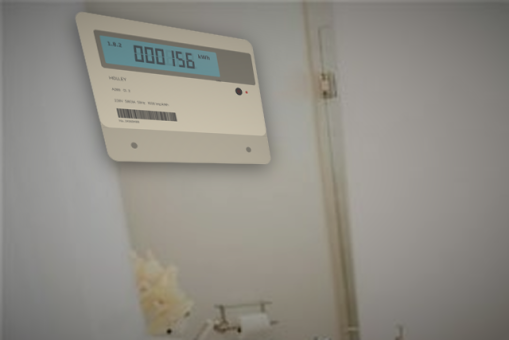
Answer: 156 kWh
